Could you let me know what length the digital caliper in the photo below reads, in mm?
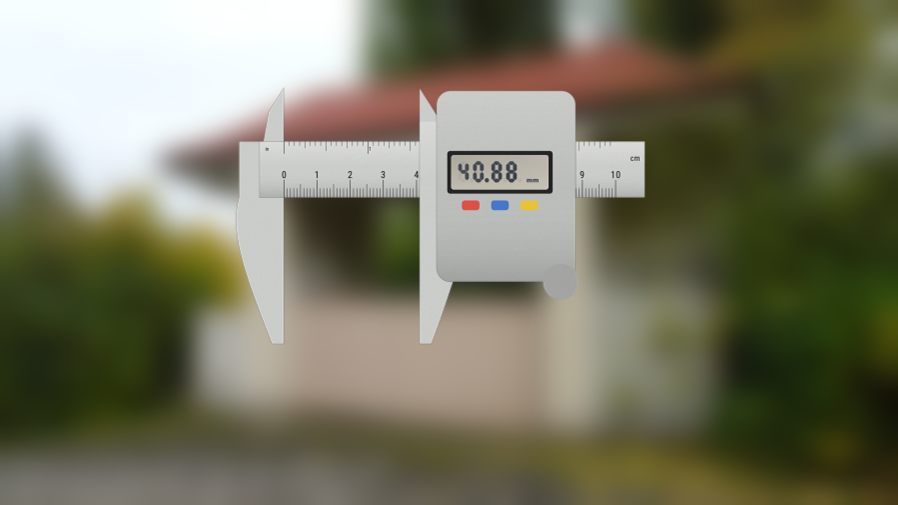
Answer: 40.88 mm
